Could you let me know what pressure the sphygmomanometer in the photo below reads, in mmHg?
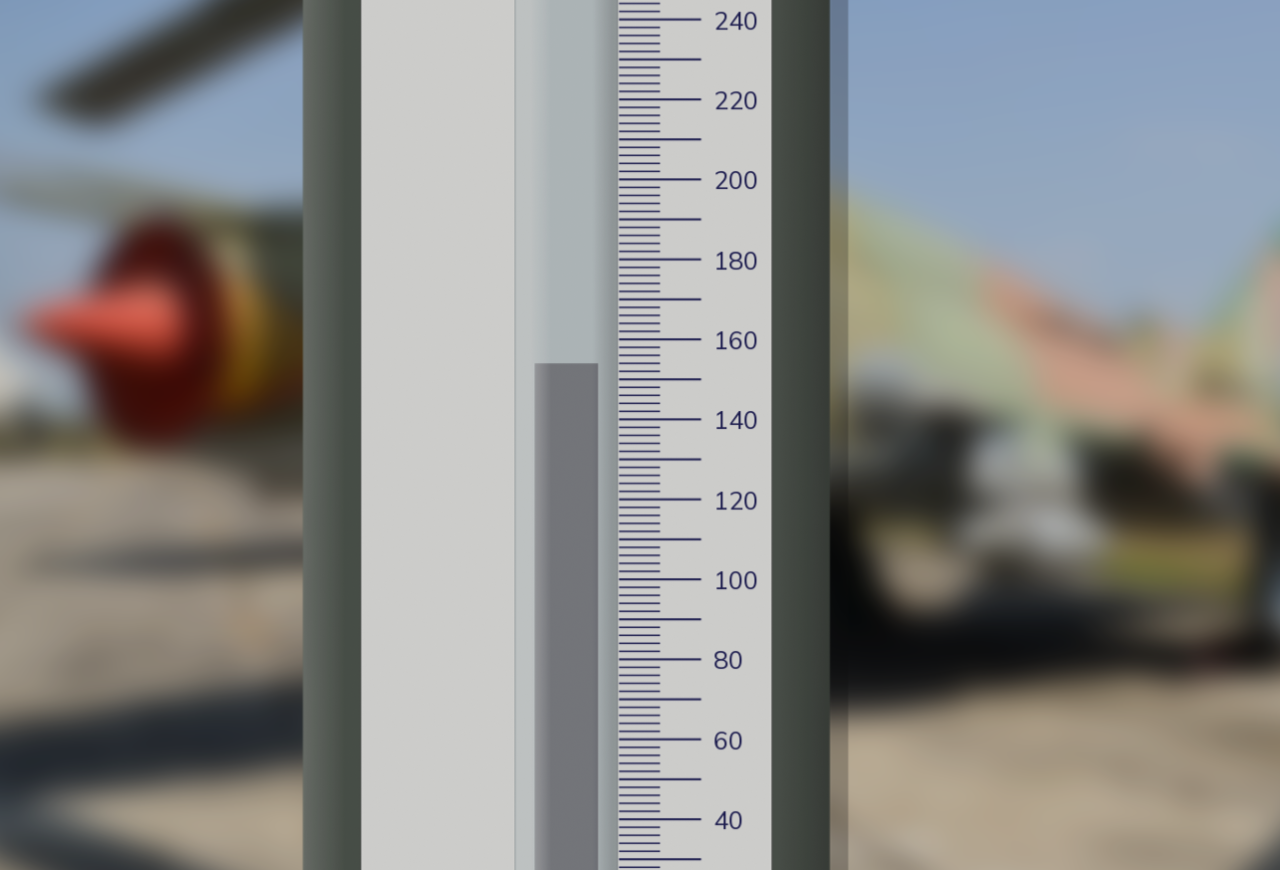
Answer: 154 mmHg
